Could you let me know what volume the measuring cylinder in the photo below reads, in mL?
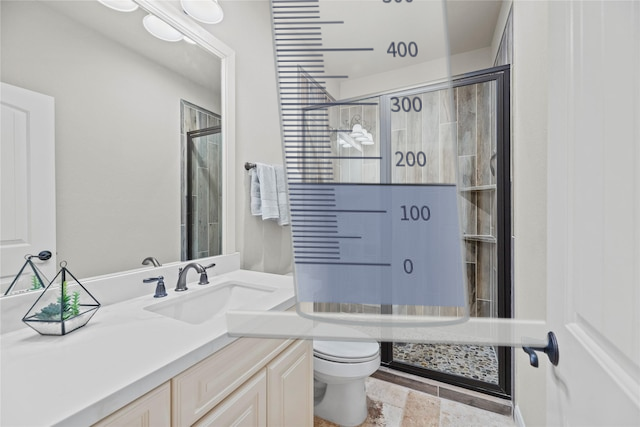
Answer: 150 mL
